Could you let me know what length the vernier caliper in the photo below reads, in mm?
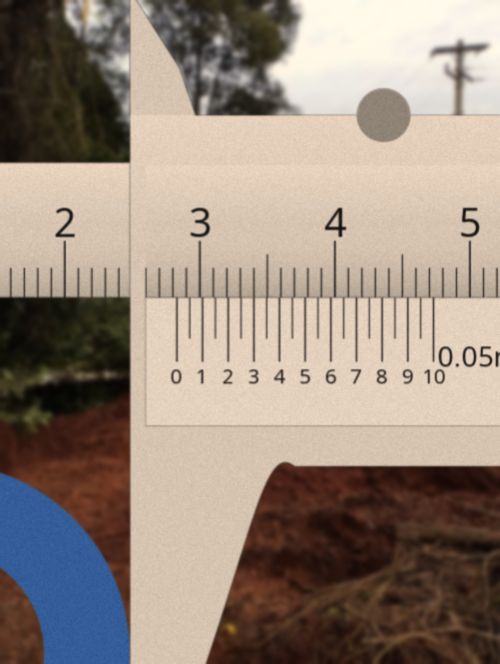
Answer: 28.3 mm
